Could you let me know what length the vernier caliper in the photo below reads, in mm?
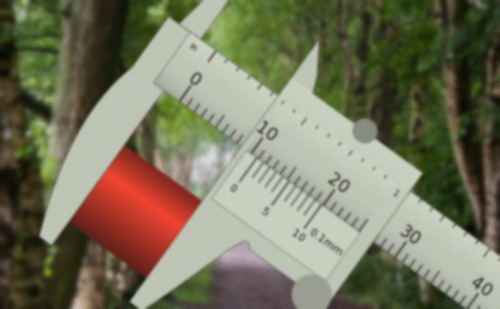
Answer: 10.8 mm
